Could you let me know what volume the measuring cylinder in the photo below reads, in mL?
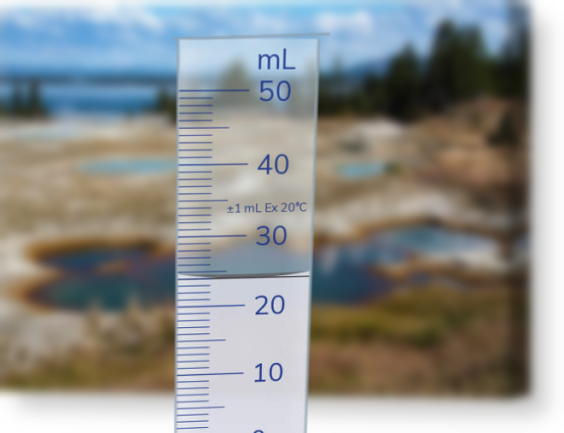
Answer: 24 mL
